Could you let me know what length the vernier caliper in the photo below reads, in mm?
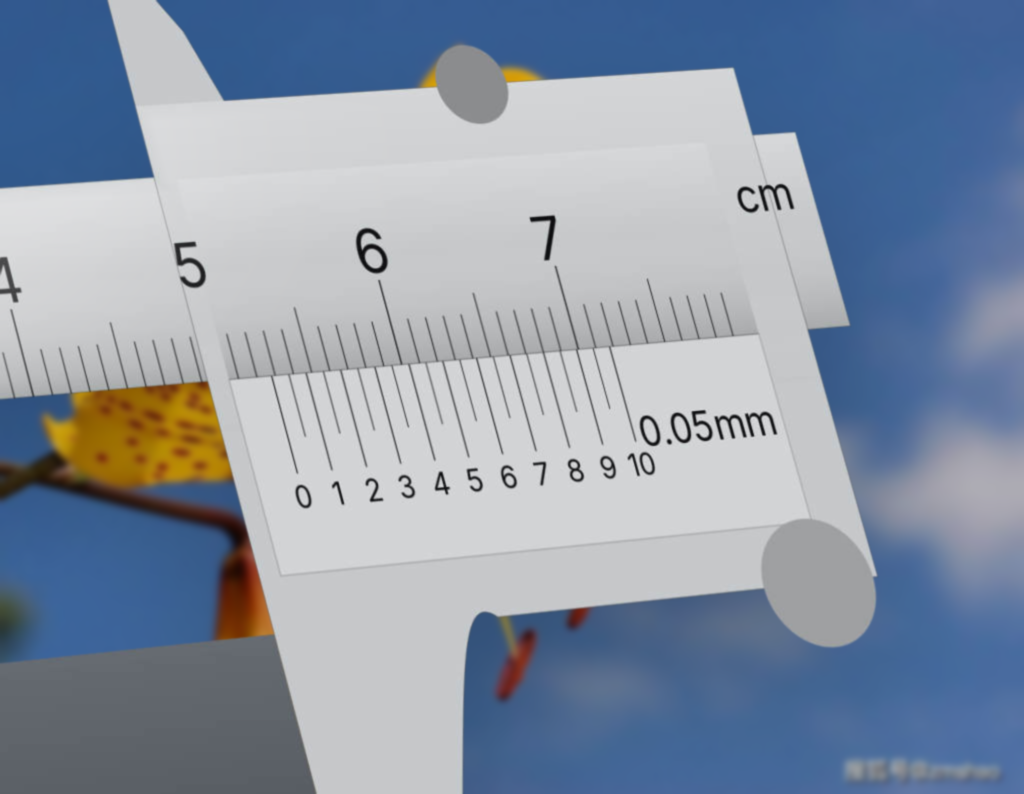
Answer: 52.8 mm
